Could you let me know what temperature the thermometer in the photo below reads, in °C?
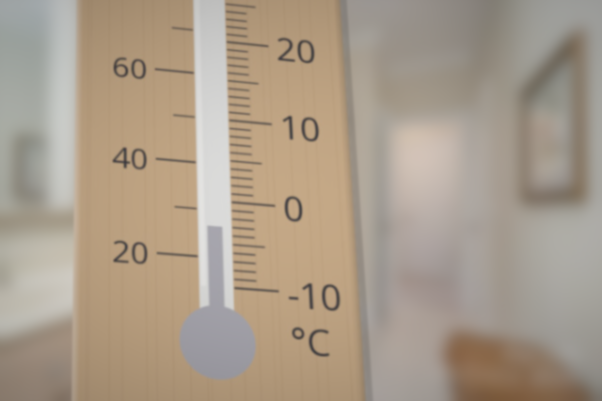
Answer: -3 °C
